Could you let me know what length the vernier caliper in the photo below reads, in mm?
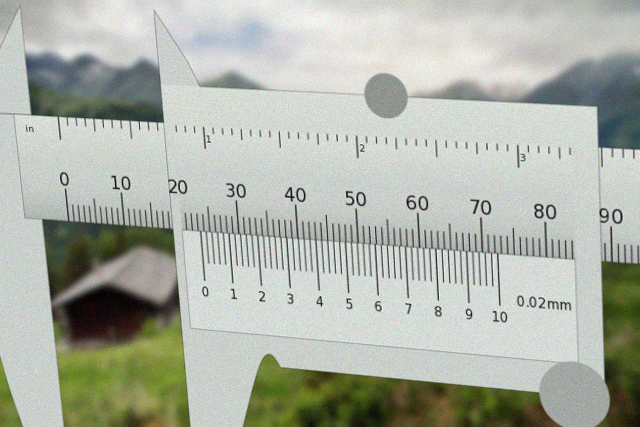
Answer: 23.4 mm
